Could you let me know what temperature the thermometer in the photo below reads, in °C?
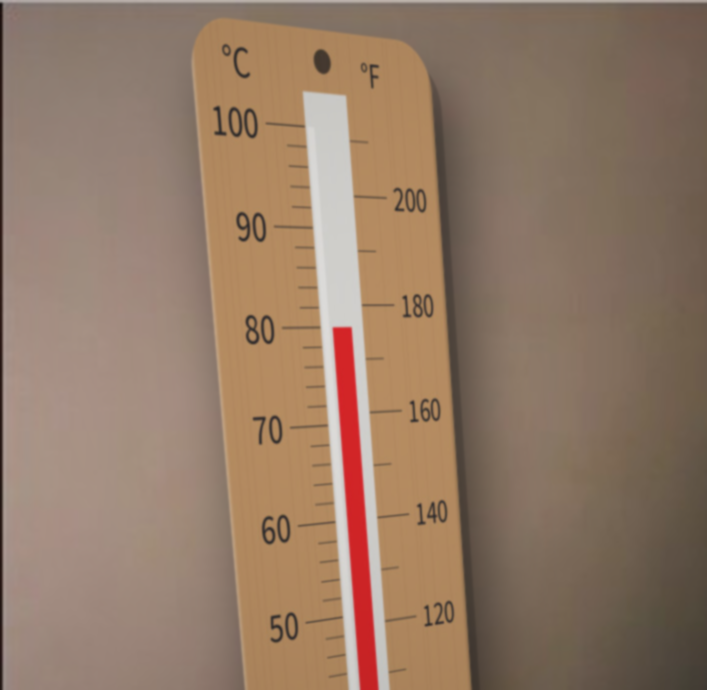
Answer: 80 °C
